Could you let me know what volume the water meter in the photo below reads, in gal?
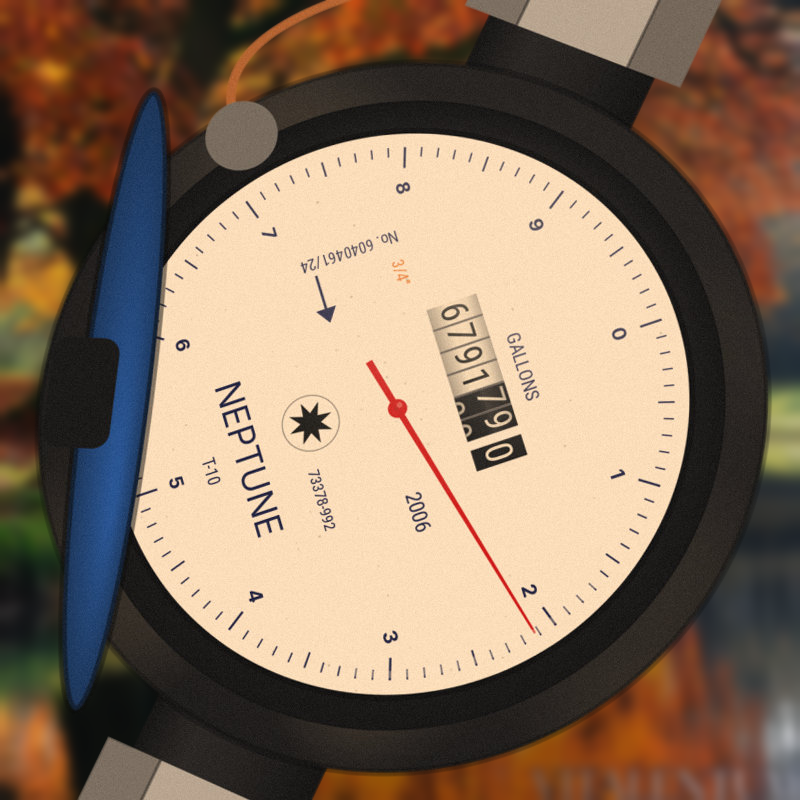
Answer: 6791792.1 gal
